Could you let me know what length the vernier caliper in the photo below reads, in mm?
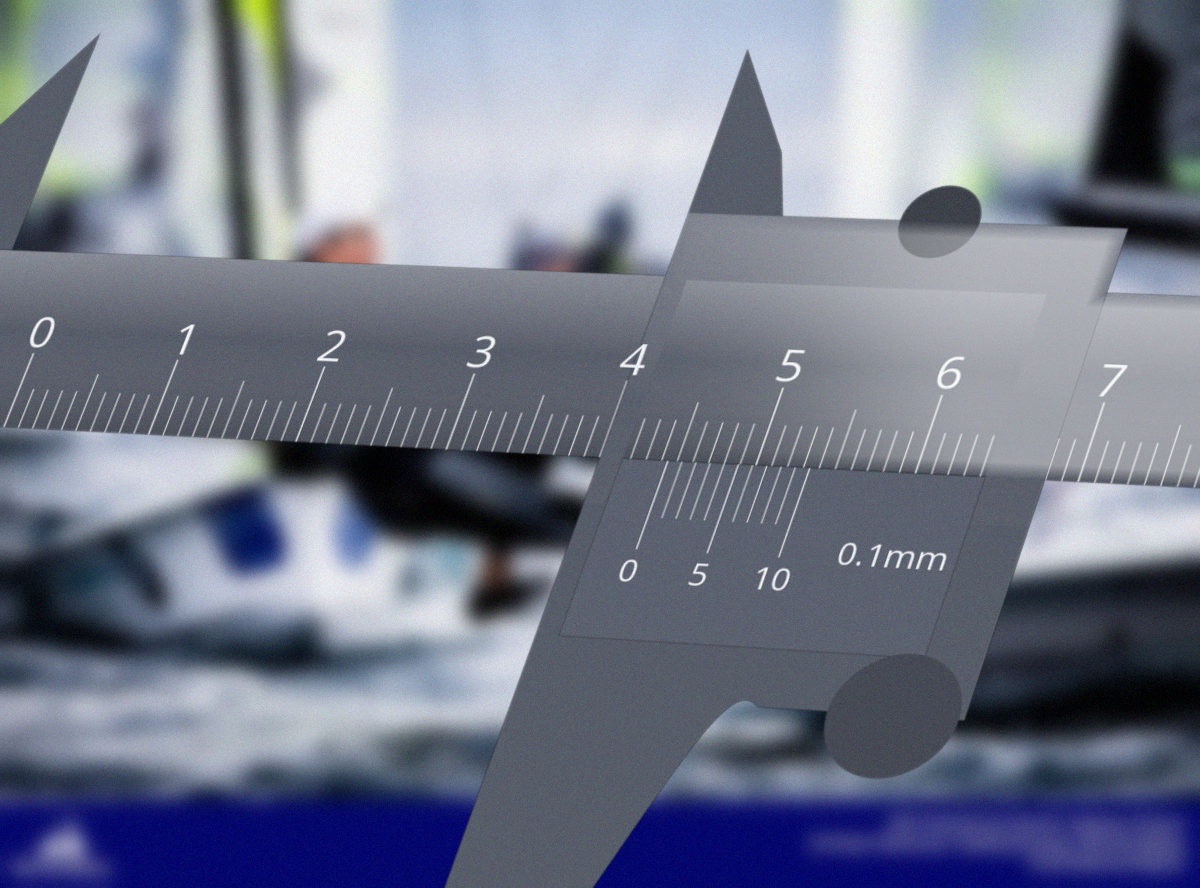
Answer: 44.4 mm
